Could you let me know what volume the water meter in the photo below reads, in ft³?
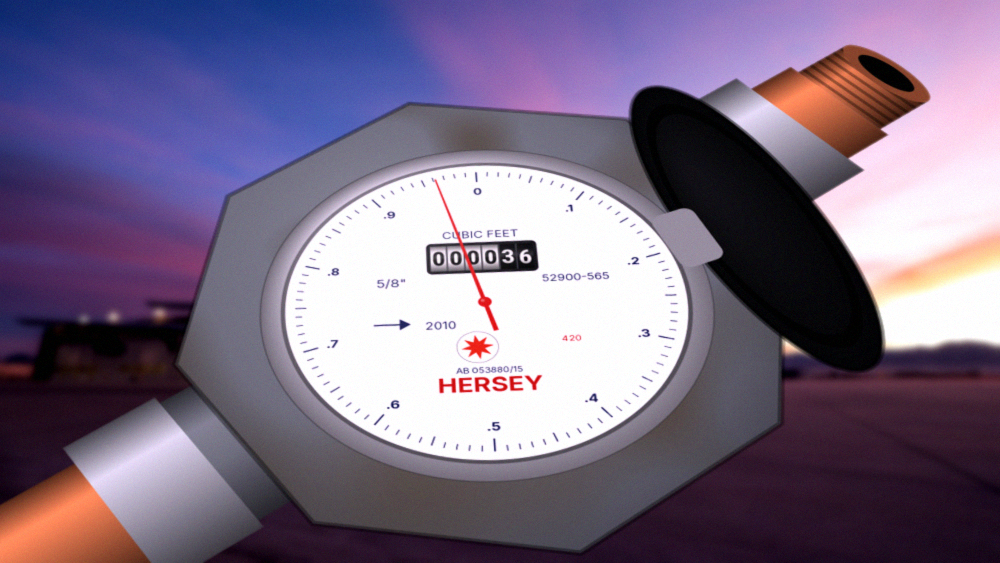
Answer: 35.96 ft³
